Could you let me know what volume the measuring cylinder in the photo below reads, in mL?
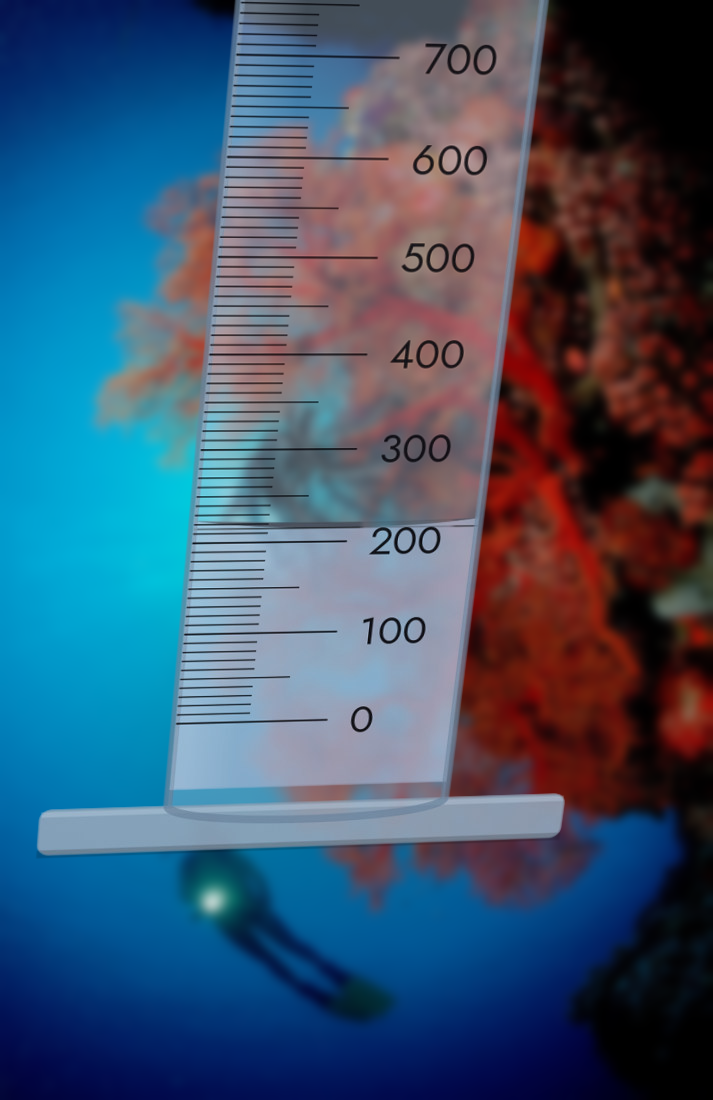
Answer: 215 mL
